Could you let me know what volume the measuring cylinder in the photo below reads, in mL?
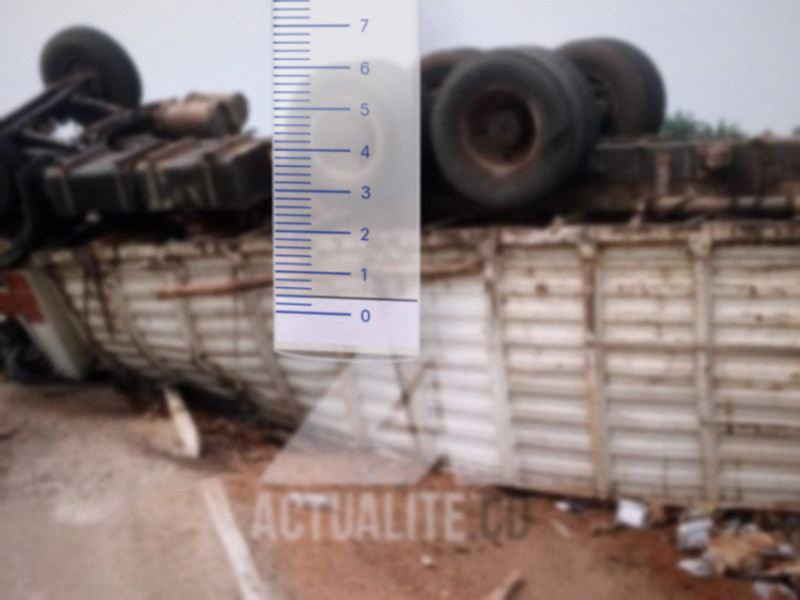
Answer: 0.4 mL
